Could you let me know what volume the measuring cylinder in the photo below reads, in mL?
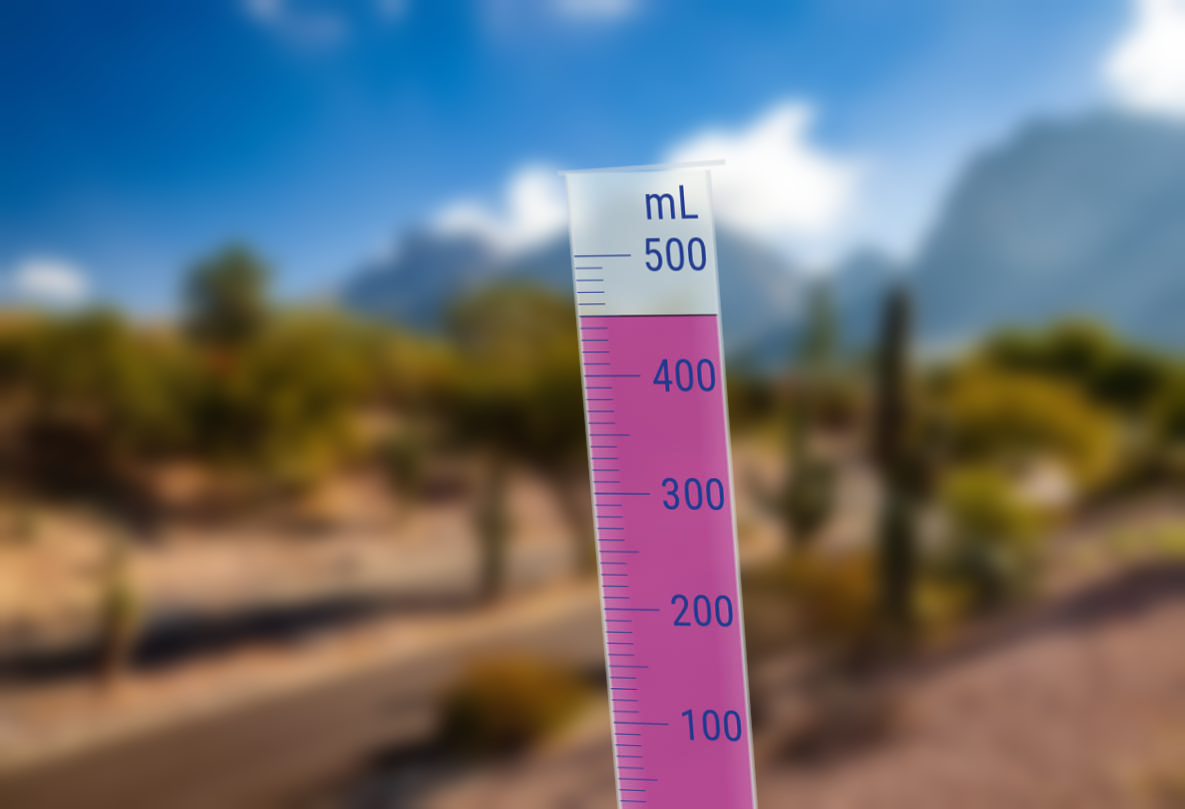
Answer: 450 mL
